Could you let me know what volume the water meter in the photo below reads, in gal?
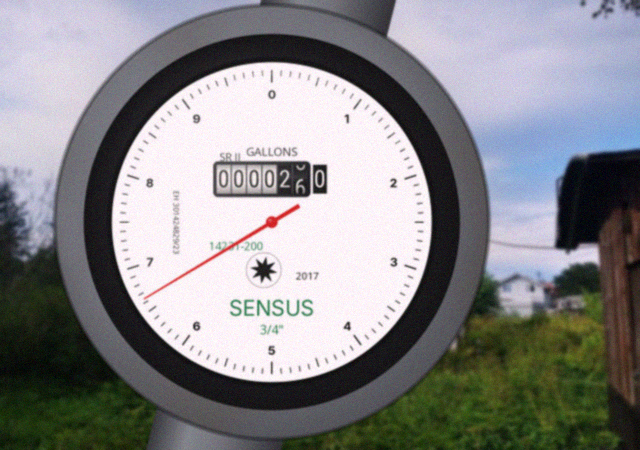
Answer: 256.6 gal
